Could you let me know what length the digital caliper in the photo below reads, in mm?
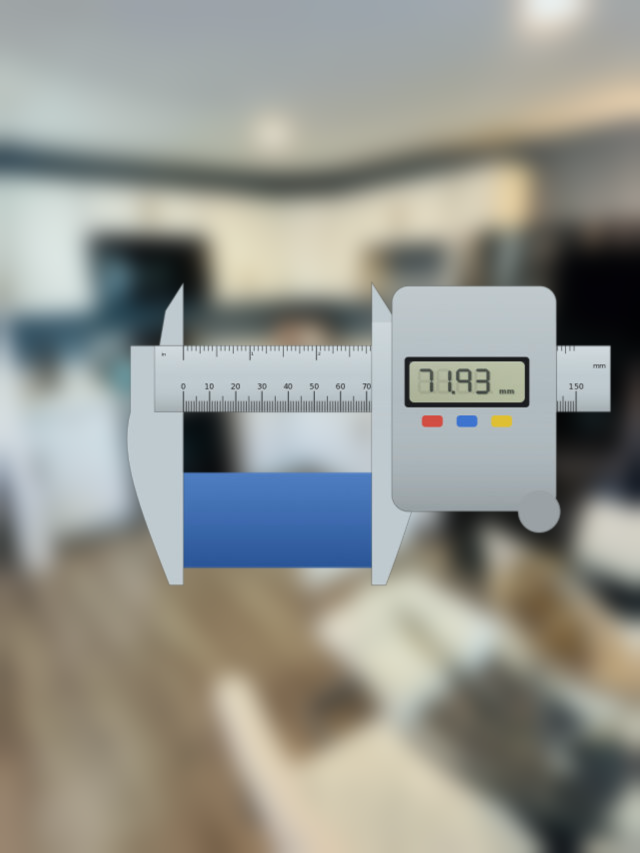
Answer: 71.93 mm
